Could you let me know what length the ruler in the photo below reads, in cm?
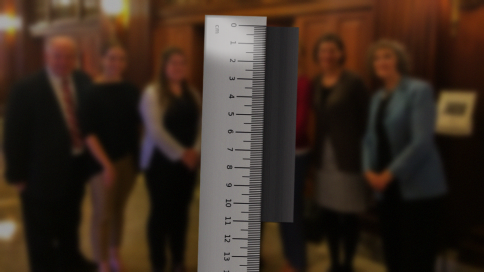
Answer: 11 cm
